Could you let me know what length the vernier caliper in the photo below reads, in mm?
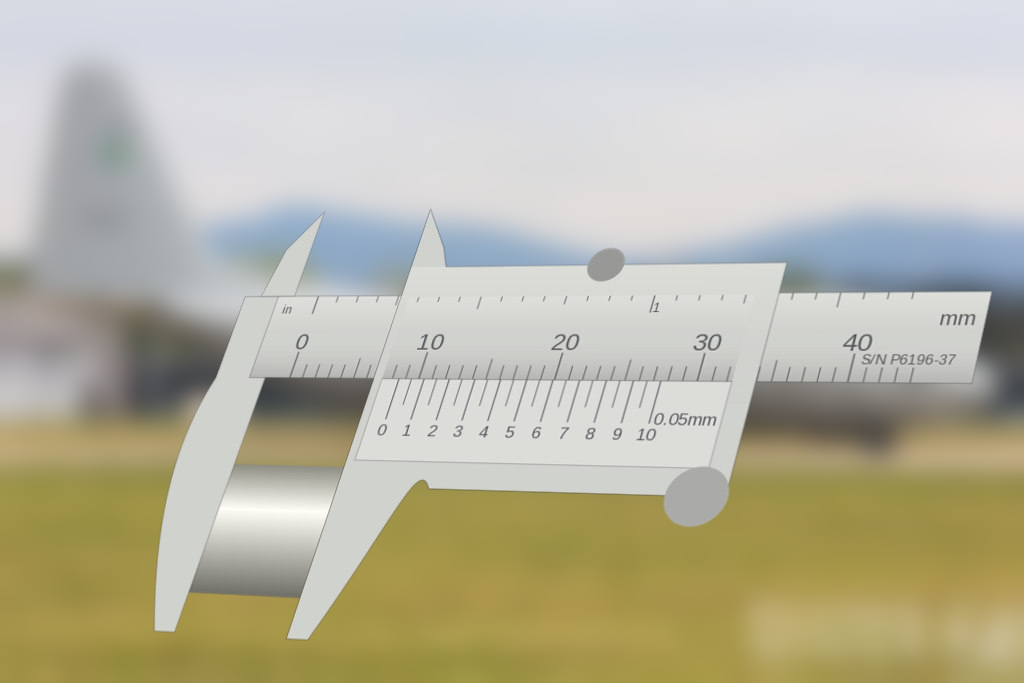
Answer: 8.5 mm
